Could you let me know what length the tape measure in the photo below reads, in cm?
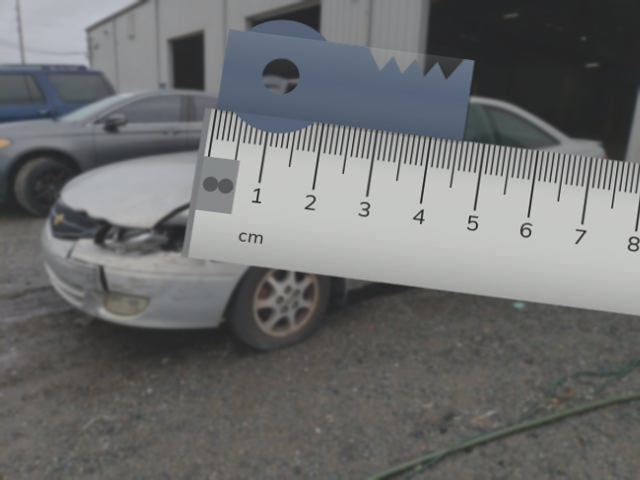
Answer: 4.6 cm
